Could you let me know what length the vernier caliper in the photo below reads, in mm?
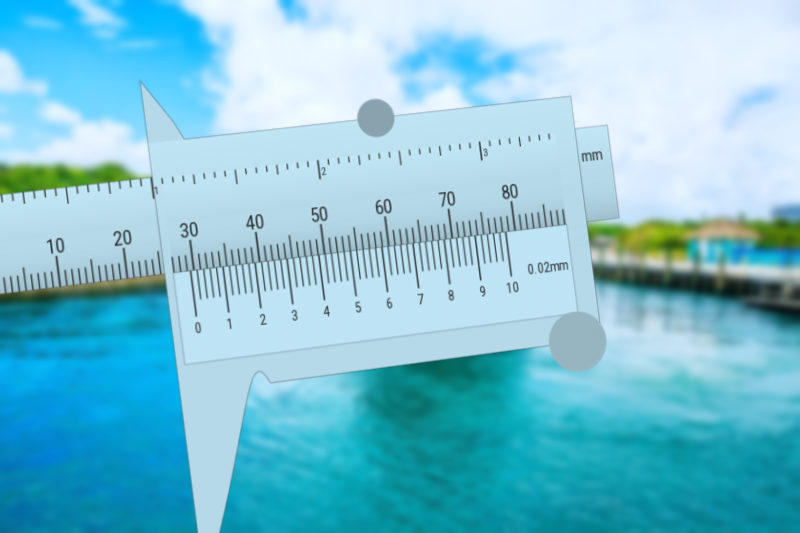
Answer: 29.5 mm
